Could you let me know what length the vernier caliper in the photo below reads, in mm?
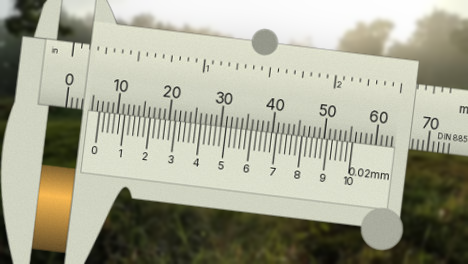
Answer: 6.5 mm
